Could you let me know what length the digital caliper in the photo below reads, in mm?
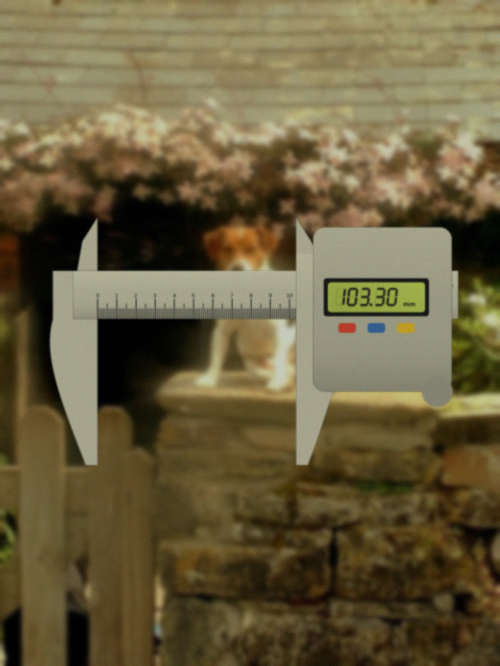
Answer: 103.30 mm
